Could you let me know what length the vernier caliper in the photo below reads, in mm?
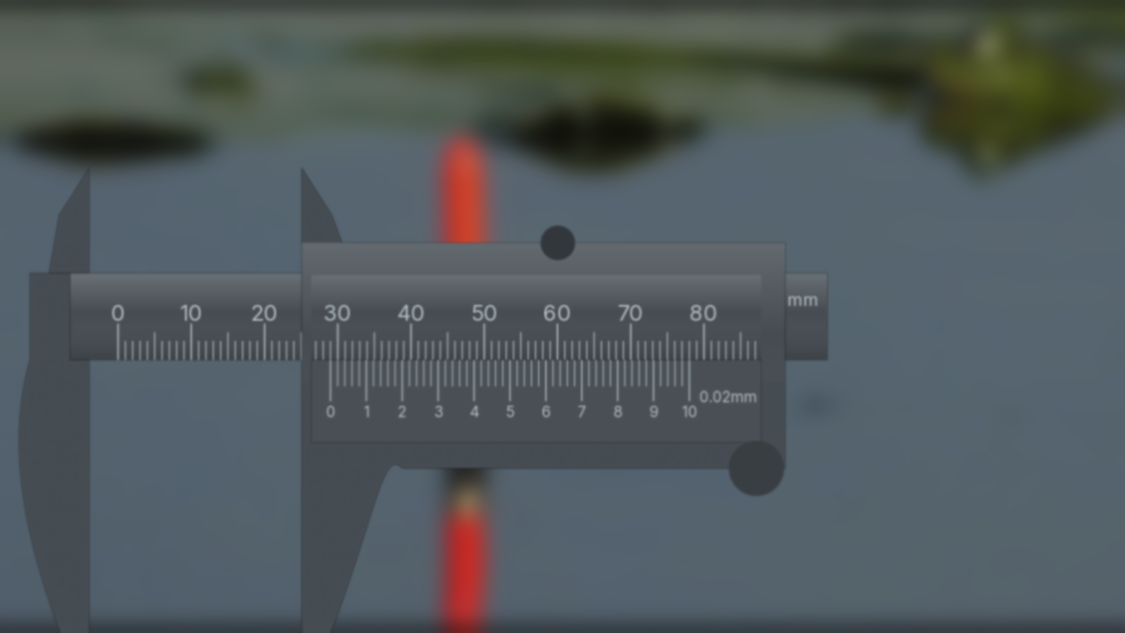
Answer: 29.0 mm
